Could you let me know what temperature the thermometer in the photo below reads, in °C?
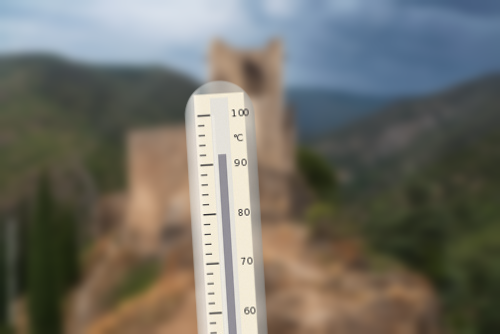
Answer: 92 °C
